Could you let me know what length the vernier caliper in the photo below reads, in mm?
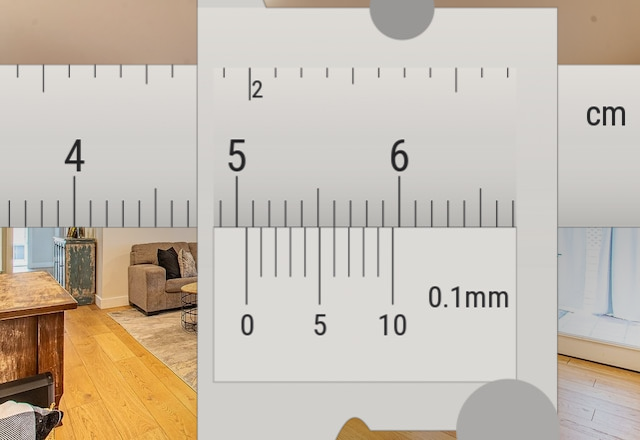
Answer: 50.6 mm
